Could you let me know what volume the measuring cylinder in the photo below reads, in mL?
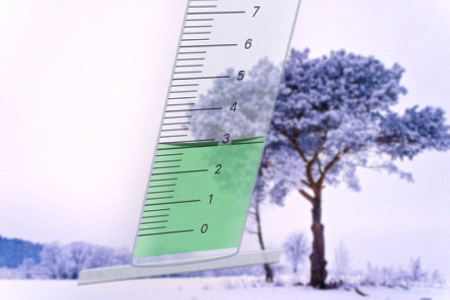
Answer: 2.8 mL
